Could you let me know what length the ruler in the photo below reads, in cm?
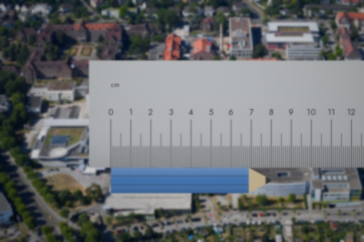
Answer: 8 cm
